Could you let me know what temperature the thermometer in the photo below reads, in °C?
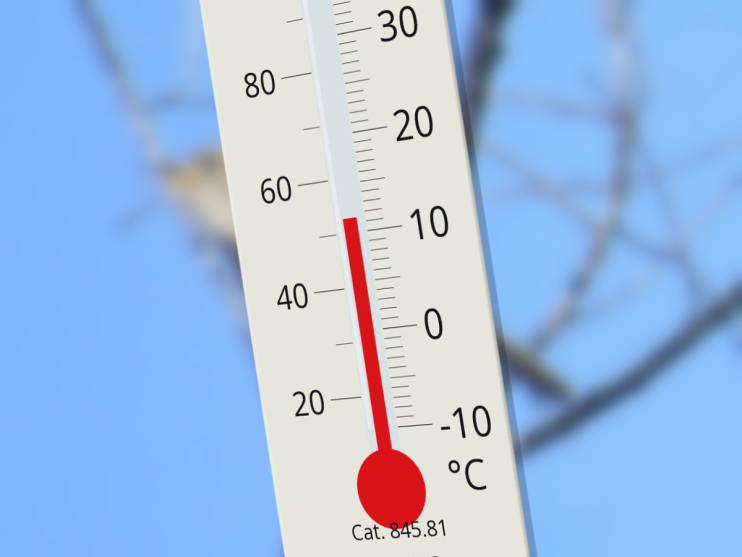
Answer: 11.5 °C
